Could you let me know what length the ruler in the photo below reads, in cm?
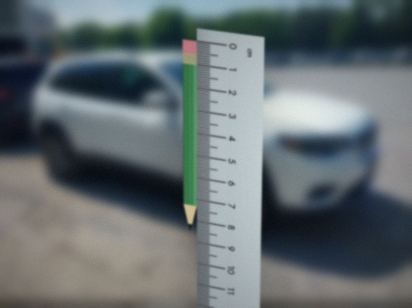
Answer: 8.5 cm
